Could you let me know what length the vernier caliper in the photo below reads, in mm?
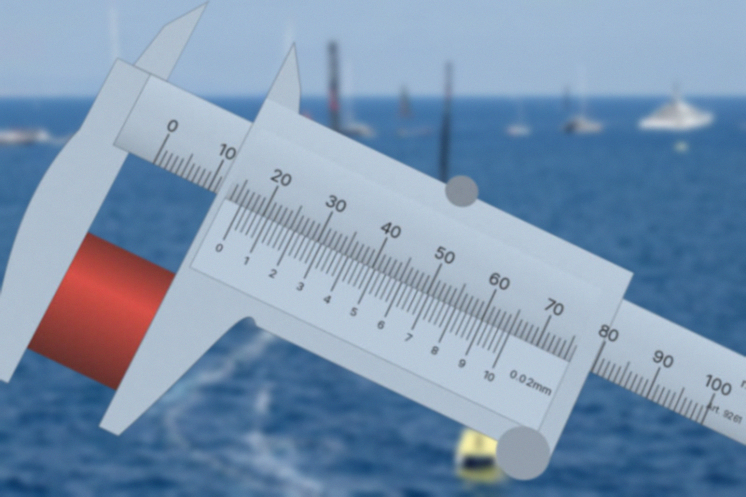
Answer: 16.0 mm
